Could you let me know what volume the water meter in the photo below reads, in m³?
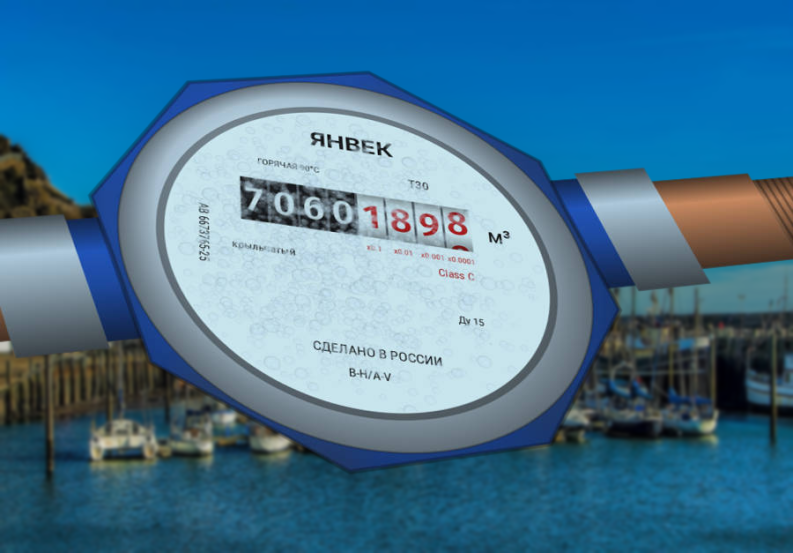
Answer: 7060.1898 m³
